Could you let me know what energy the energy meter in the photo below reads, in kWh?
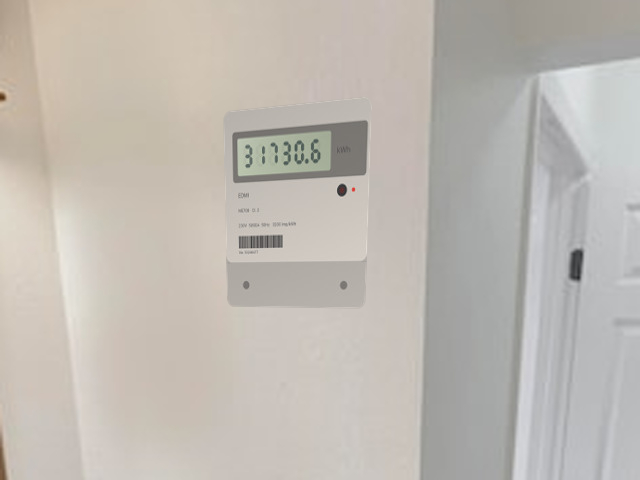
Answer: 31730.6 kWh
